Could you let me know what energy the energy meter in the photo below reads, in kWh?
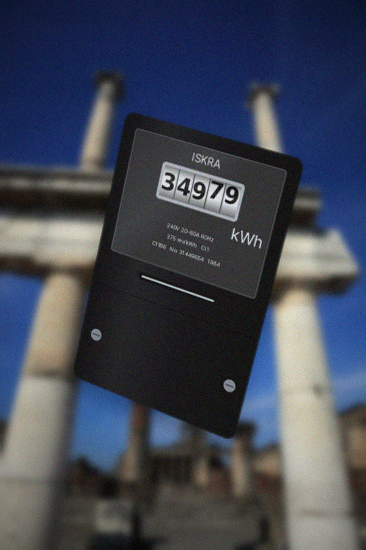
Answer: 34979 kWh
